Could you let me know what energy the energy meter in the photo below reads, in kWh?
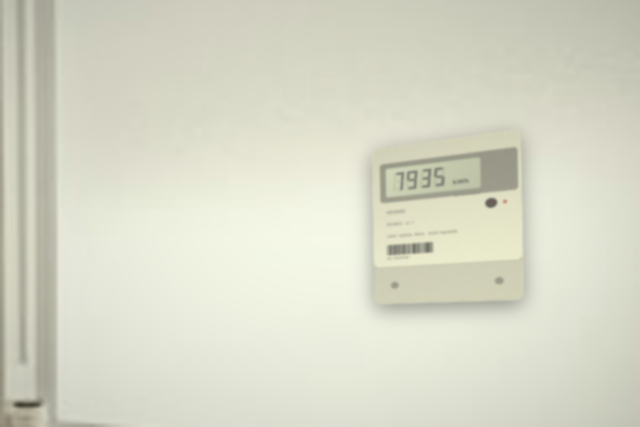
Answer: 7935 kWh
